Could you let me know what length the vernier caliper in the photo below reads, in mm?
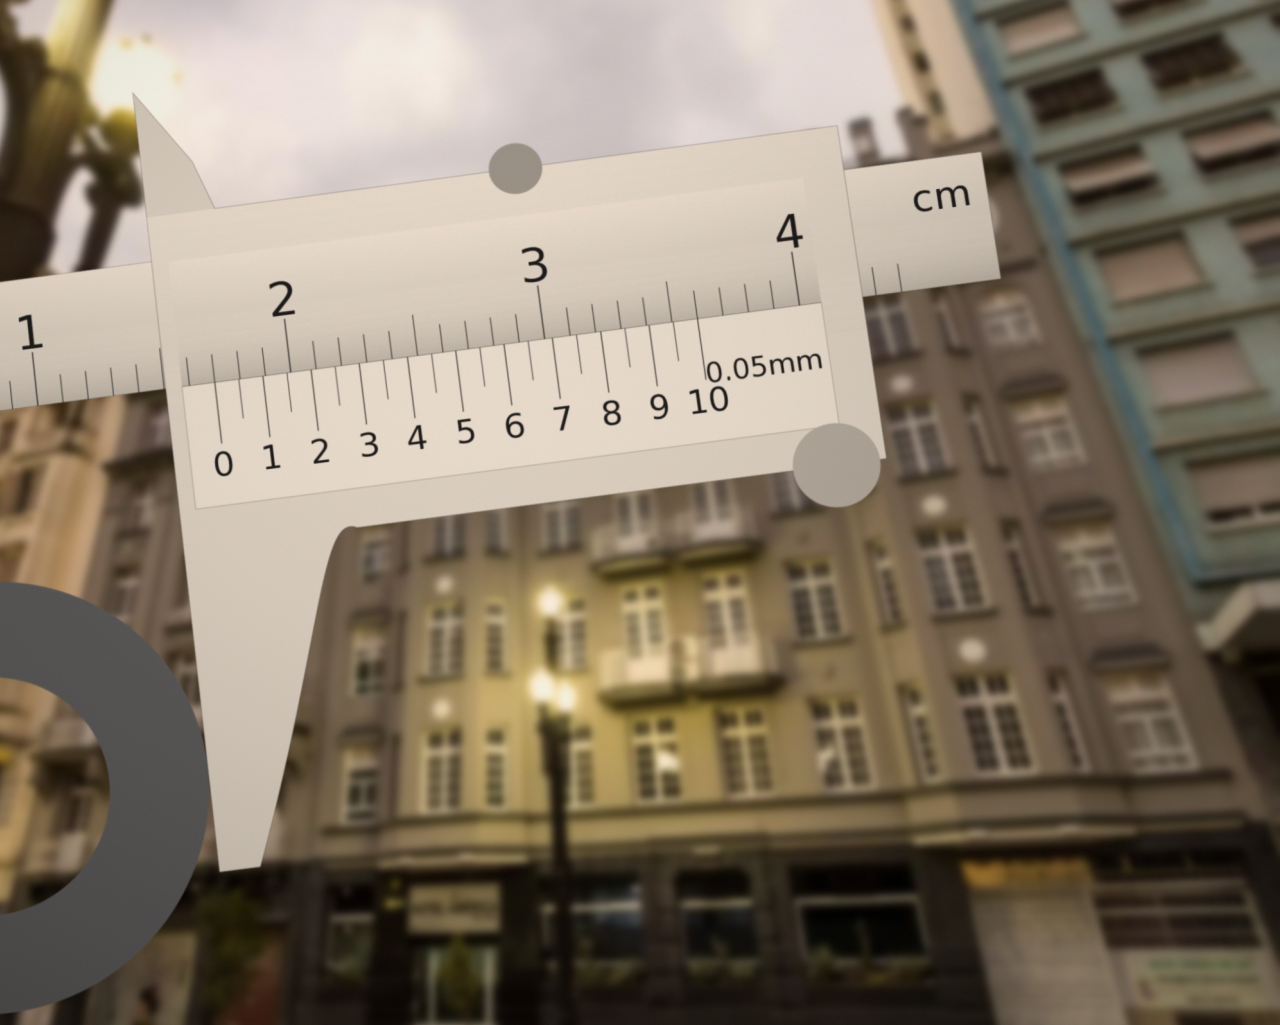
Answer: 17.00 mm
